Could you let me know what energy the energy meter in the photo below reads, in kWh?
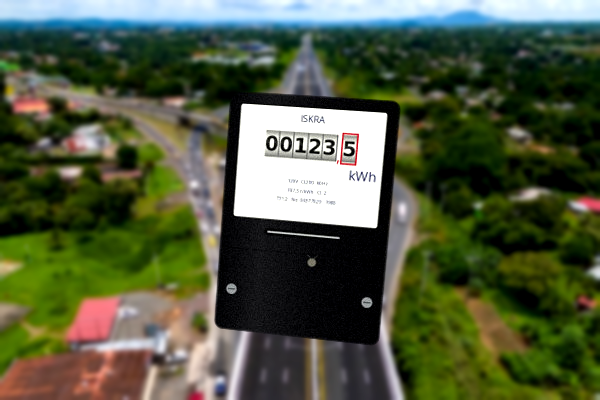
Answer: 123.5 kWh
